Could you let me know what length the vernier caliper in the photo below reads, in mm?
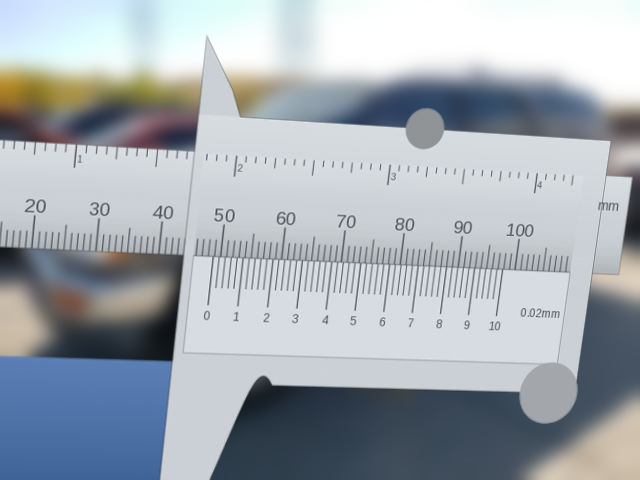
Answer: 48.8 mm
